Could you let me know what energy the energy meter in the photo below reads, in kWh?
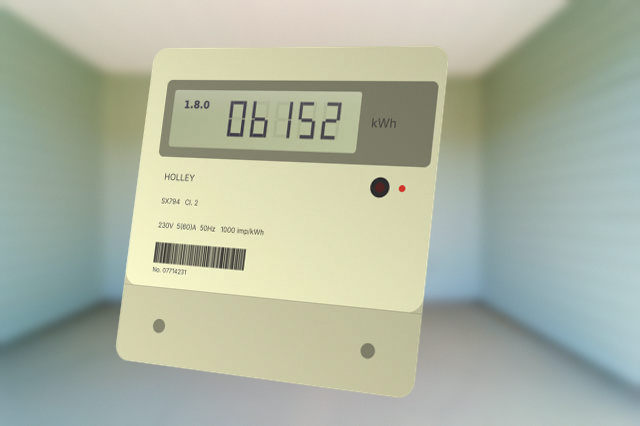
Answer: 6152 kWh
